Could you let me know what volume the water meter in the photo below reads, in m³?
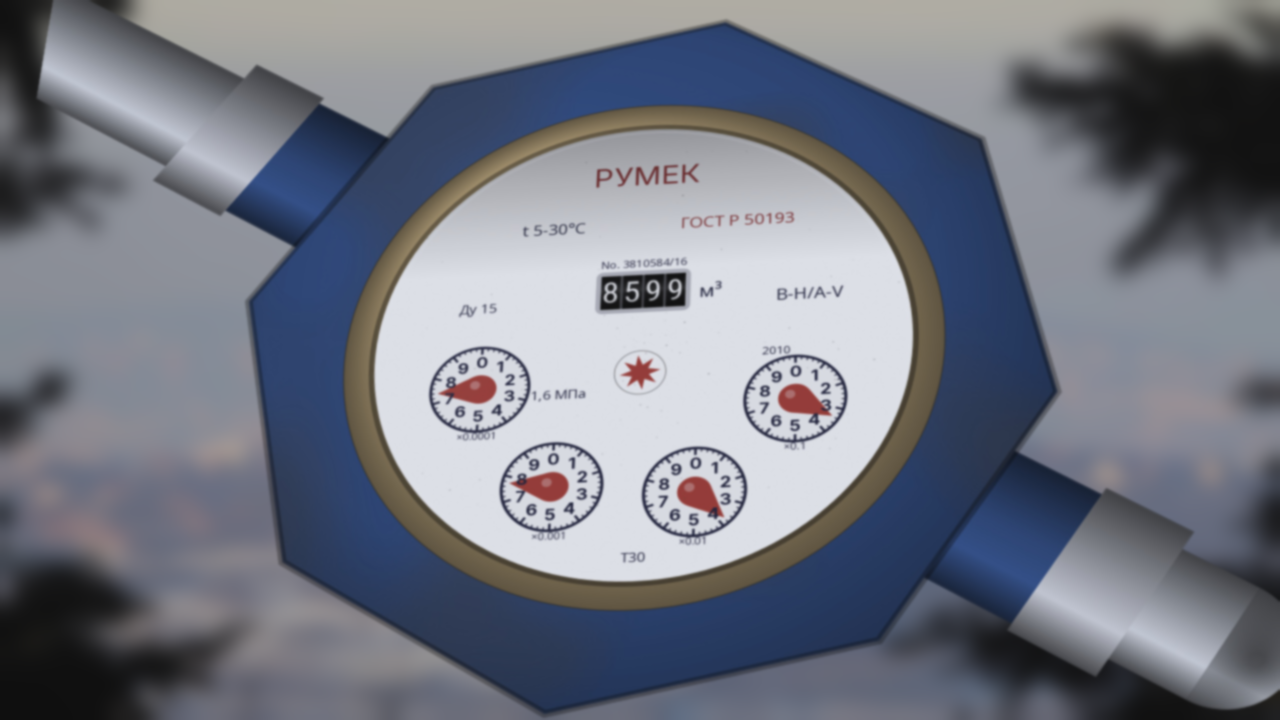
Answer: 8599.3377 m³
